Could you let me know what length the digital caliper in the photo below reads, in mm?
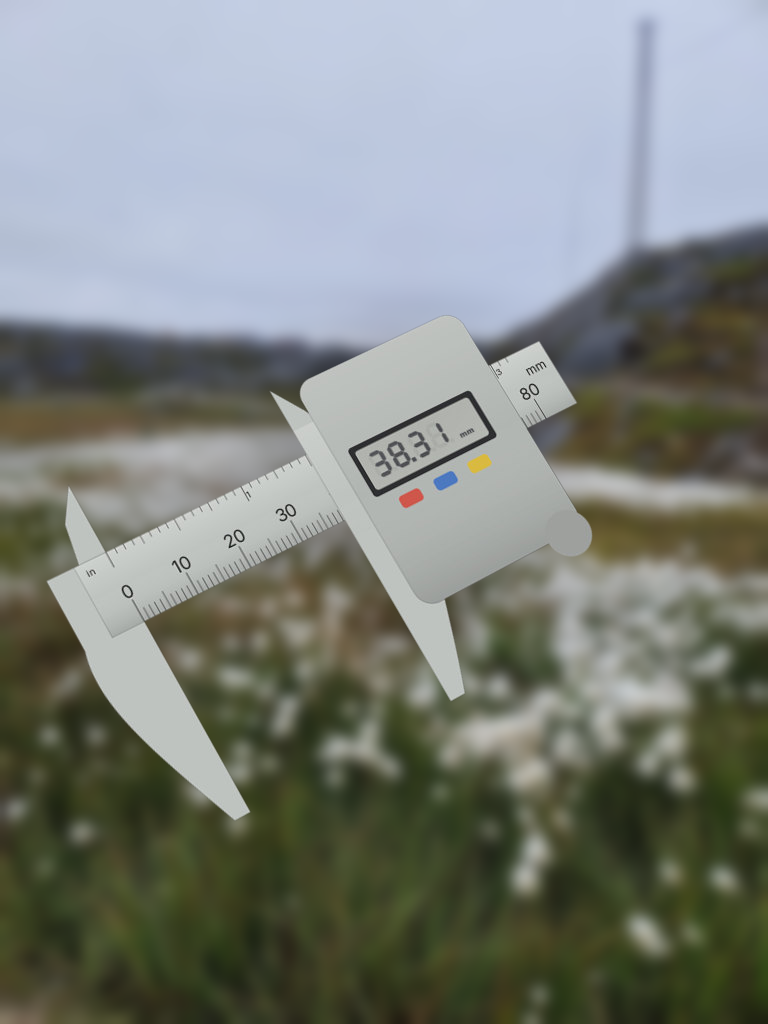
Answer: 38.31 mm
